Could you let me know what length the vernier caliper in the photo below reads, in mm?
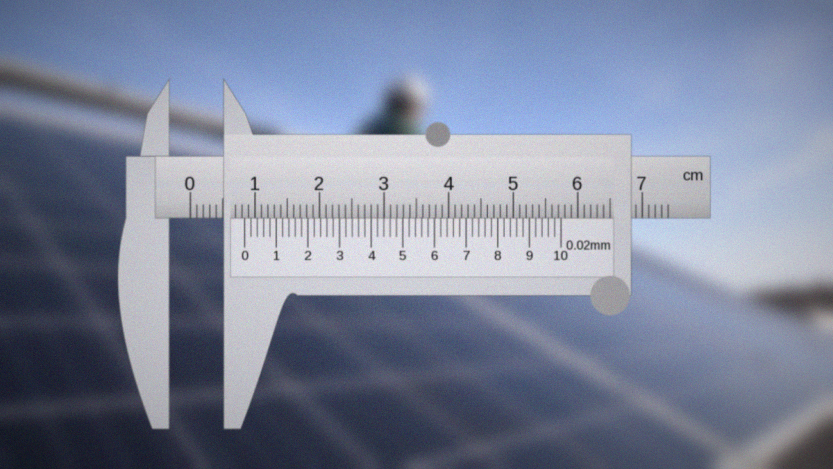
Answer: 8.4 mm
